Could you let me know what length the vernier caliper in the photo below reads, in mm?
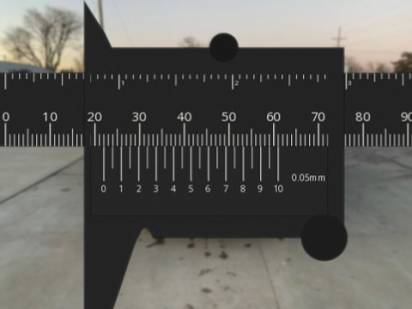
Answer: 22.0 mm
